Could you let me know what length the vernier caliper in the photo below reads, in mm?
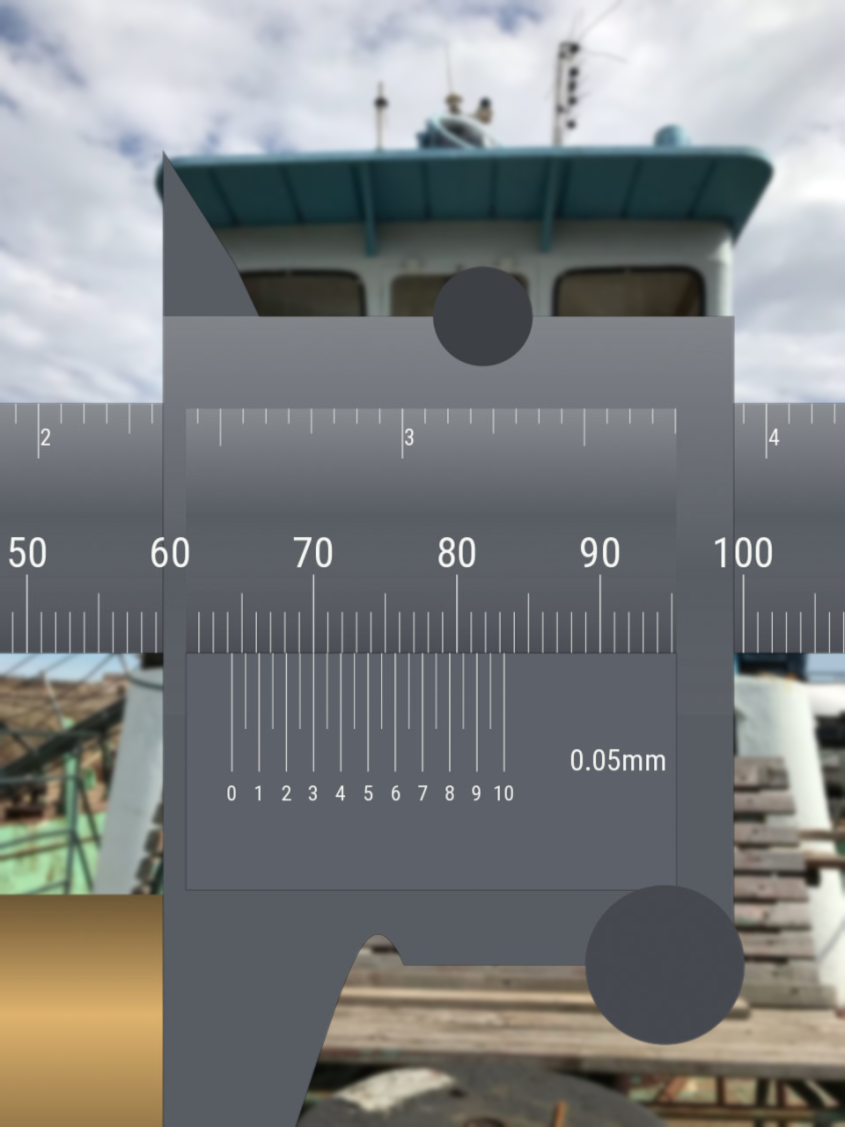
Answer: 64.3 mm
